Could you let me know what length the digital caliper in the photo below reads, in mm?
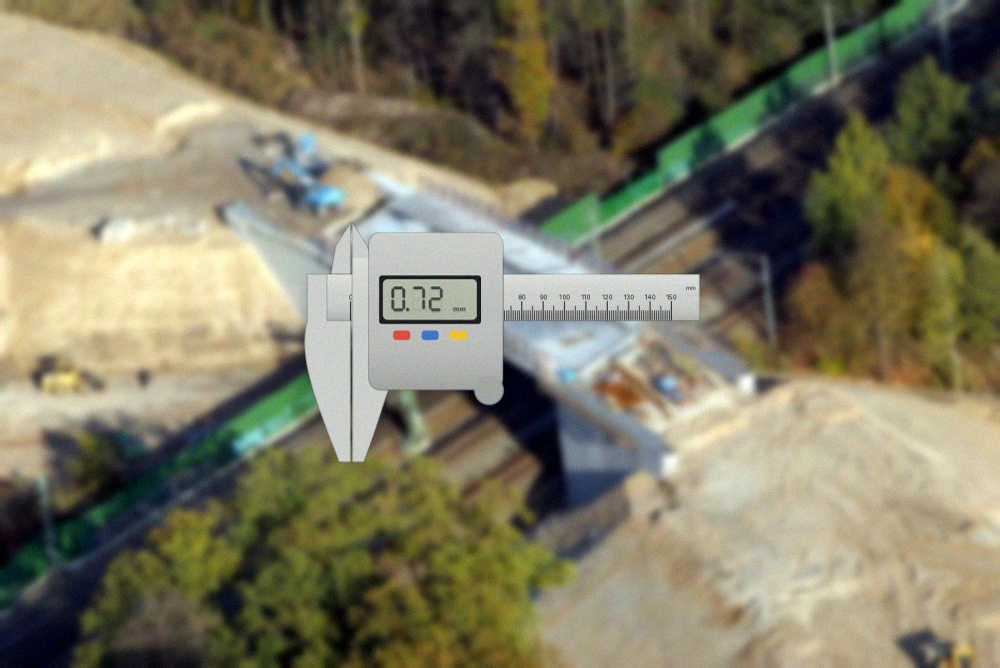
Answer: 0.72 mm
